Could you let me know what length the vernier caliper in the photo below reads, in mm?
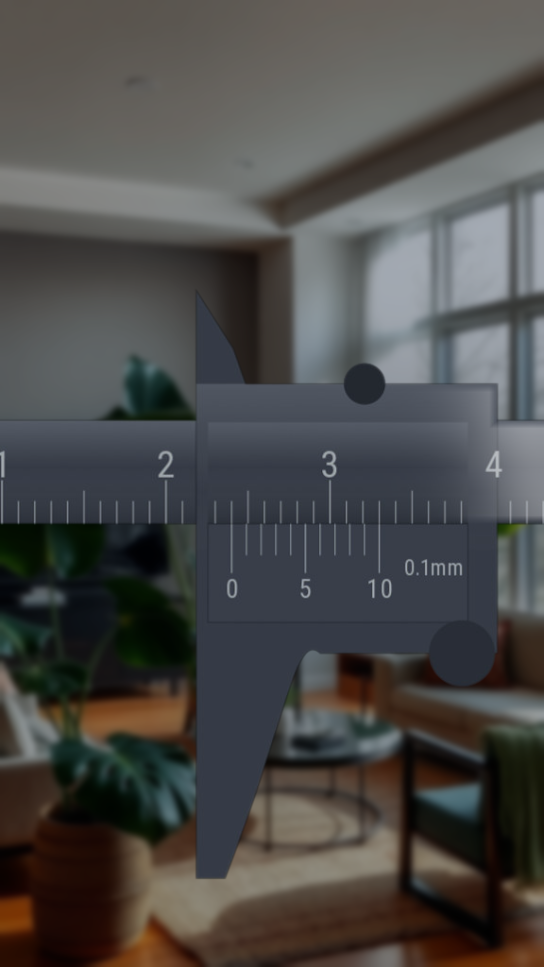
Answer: 24.0 mm
